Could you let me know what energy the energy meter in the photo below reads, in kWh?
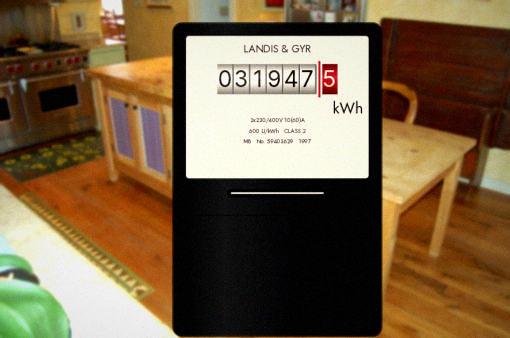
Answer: 31947.5 kWh
